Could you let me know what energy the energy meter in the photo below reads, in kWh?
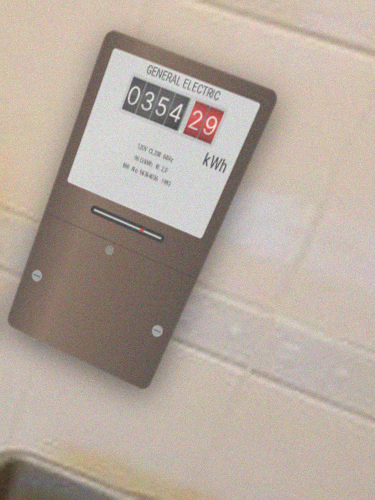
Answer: 354.29 kWh
